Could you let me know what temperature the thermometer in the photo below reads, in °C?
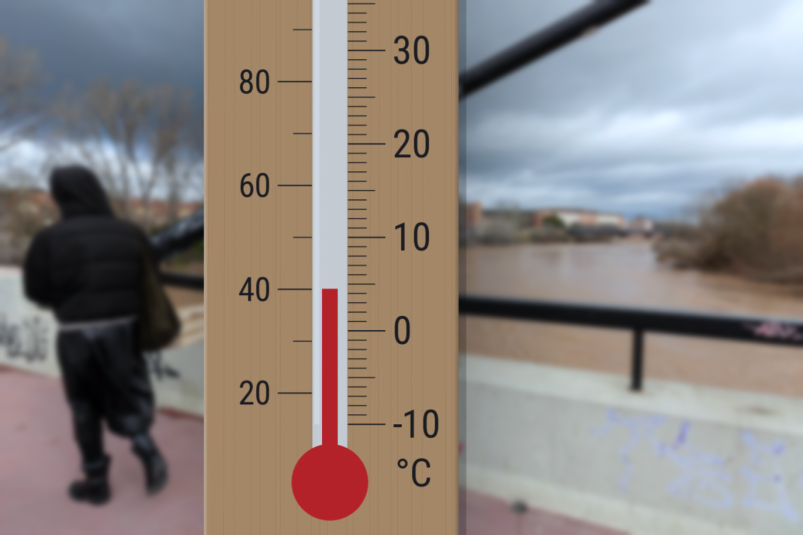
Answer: 4.5 °C
